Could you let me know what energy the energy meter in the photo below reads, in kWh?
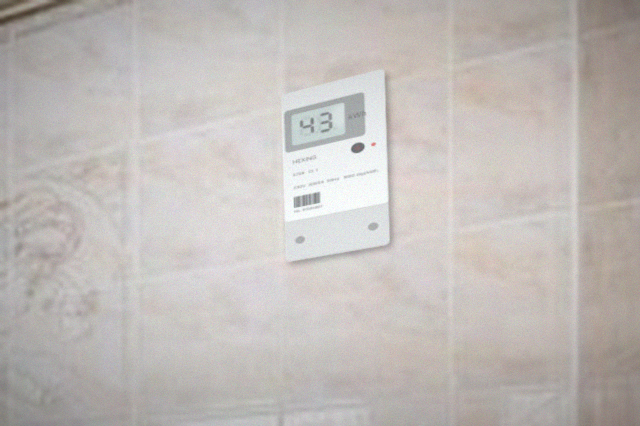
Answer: 43 kWh
